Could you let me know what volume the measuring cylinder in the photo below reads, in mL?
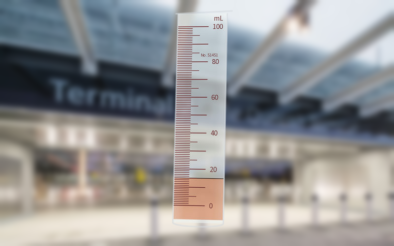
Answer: 15 mL
